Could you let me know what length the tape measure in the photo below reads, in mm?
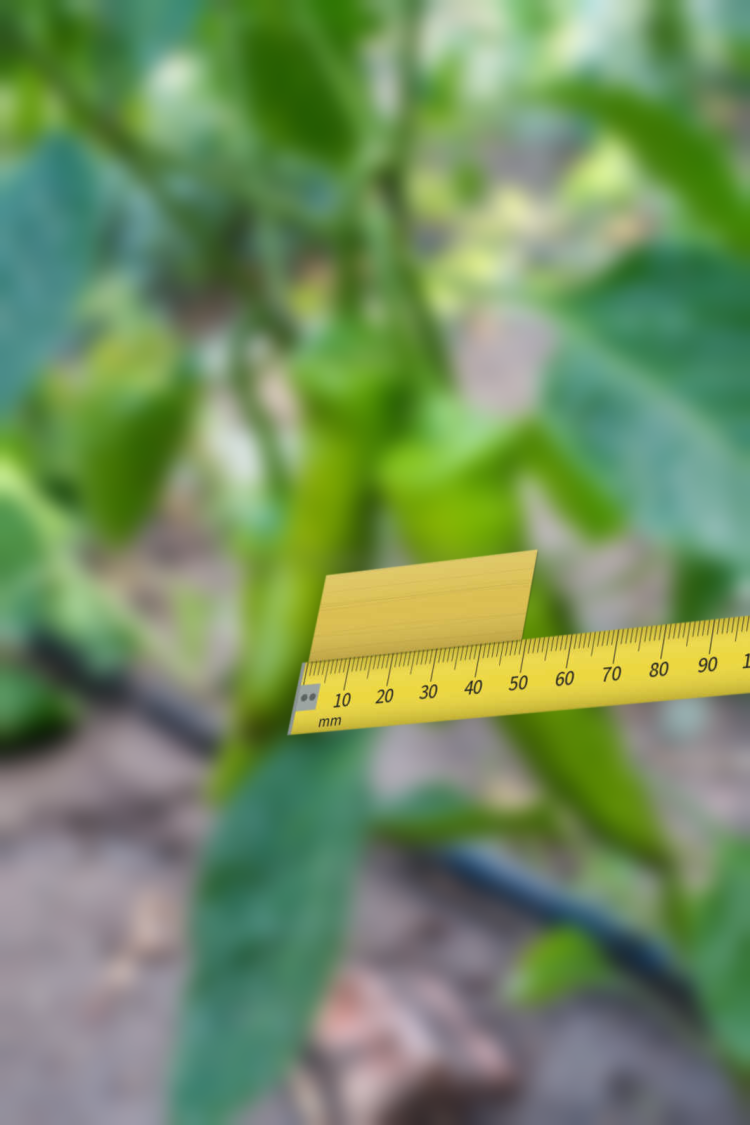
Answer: 49 mm
